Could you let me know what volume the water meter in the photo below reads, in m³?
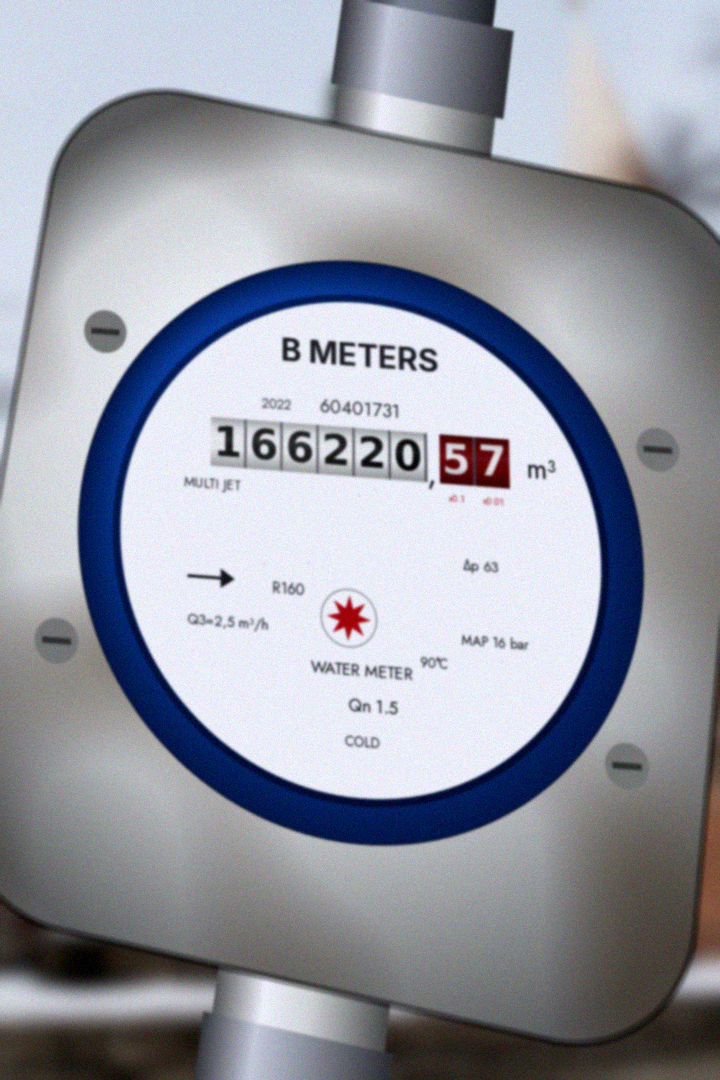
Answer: 166220.57 m³
